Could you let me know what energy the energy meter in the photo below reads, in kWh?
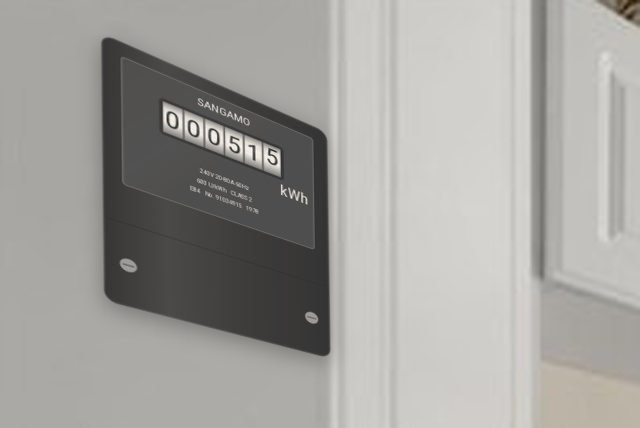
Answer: 515 kWh
